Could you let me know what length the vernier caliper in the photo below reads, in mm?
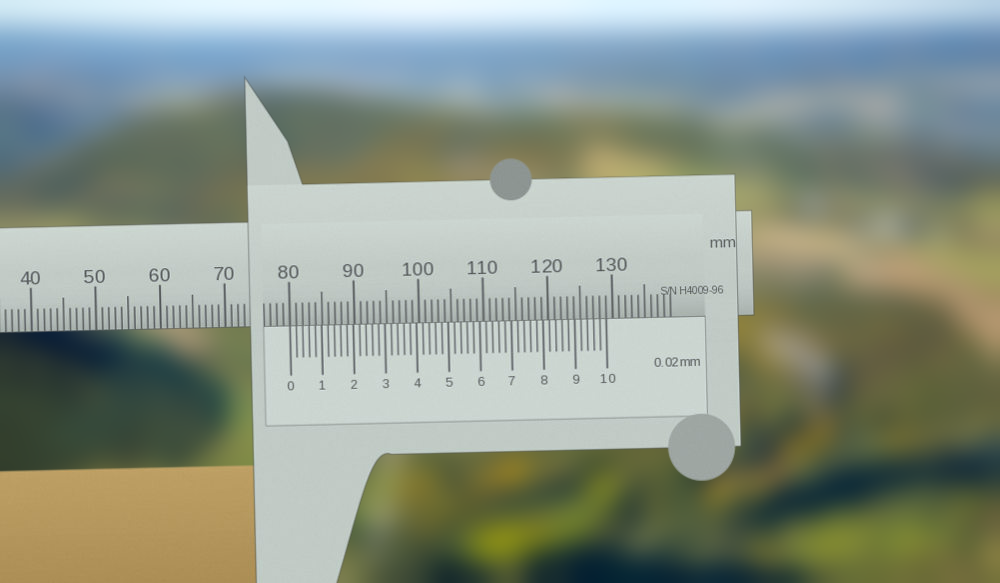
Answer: 80.0 mm
